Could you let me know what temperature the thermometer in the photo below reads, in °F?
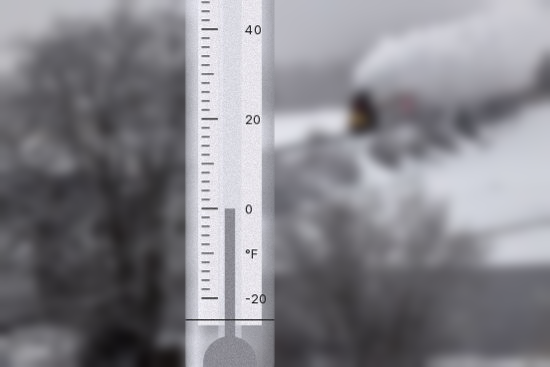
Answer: 0 °F
